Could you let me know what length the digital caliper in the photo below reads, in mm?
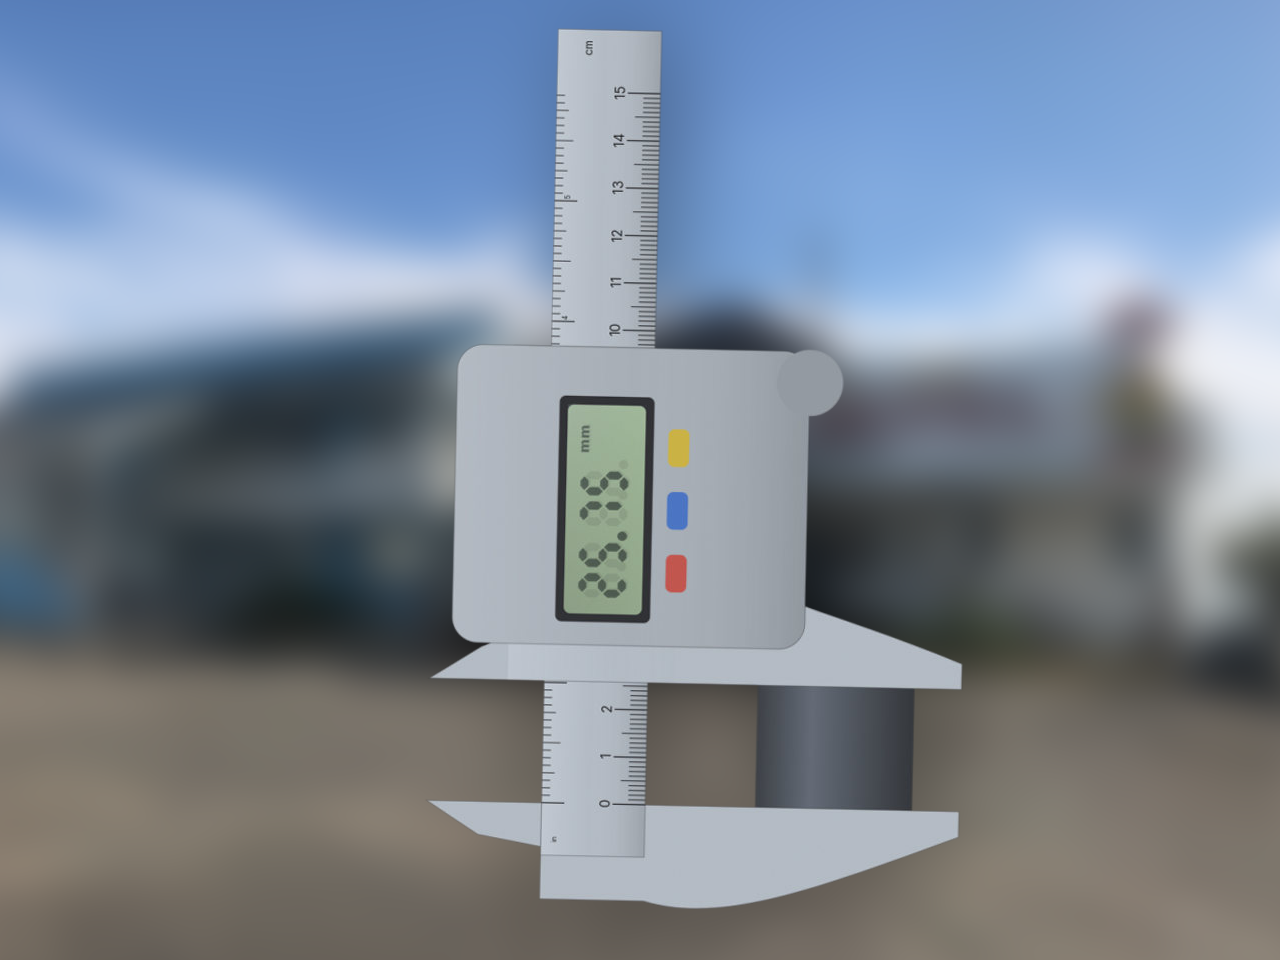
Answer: 25.75 mm
